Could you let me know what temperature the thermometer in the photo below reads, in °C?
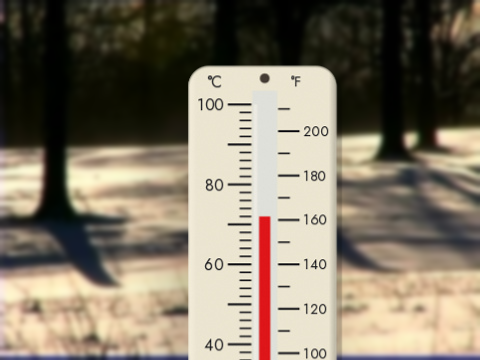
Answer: 72 °C
